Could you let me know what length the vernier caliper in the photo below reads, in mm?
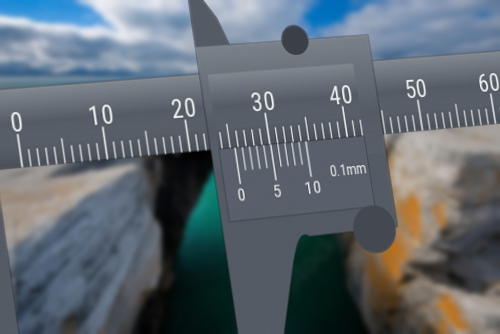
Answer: 25.6 mm
